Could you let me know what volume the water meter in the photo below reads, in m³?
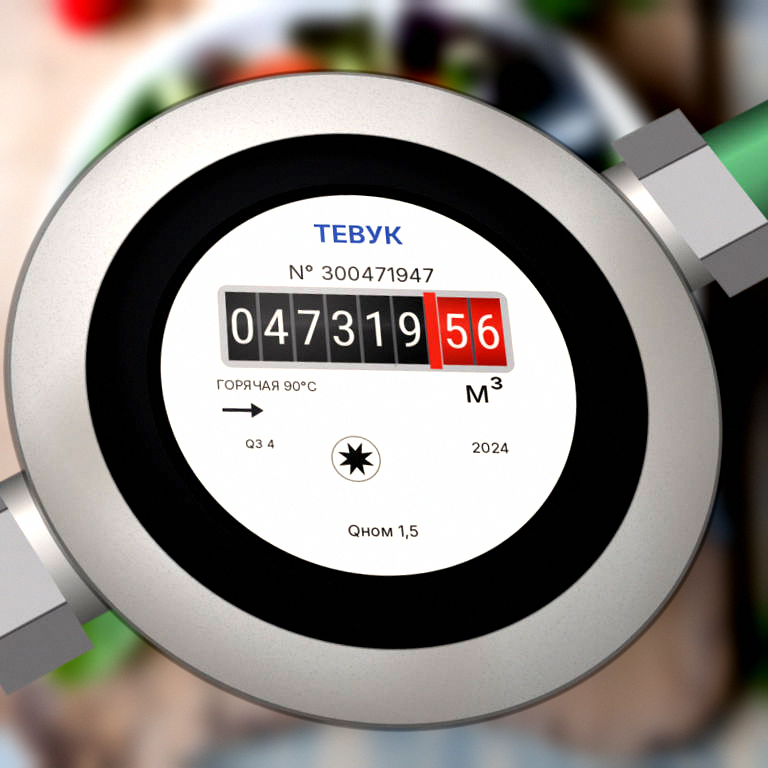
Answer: 47319.56 m³
